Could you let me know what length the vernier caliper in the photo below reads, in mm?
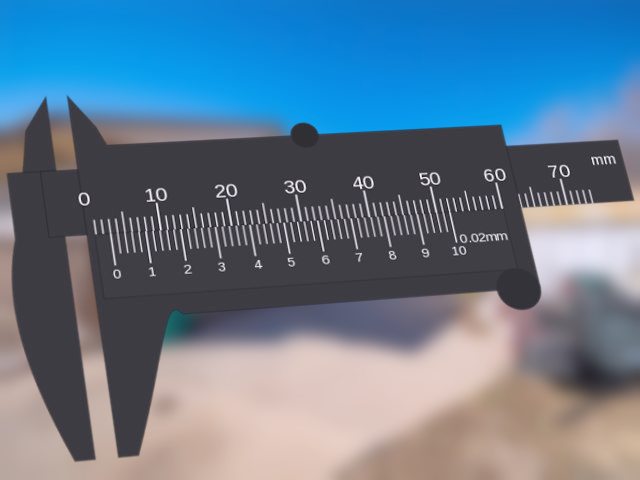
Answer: 3.0 mm
